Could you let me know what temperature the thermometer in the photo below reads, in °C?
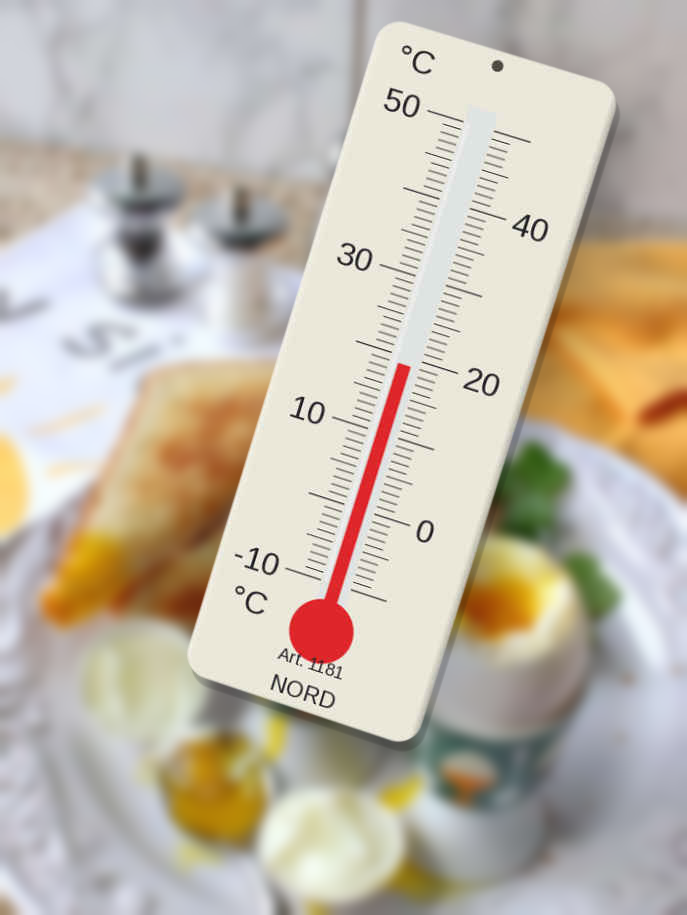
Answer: 19 °C
